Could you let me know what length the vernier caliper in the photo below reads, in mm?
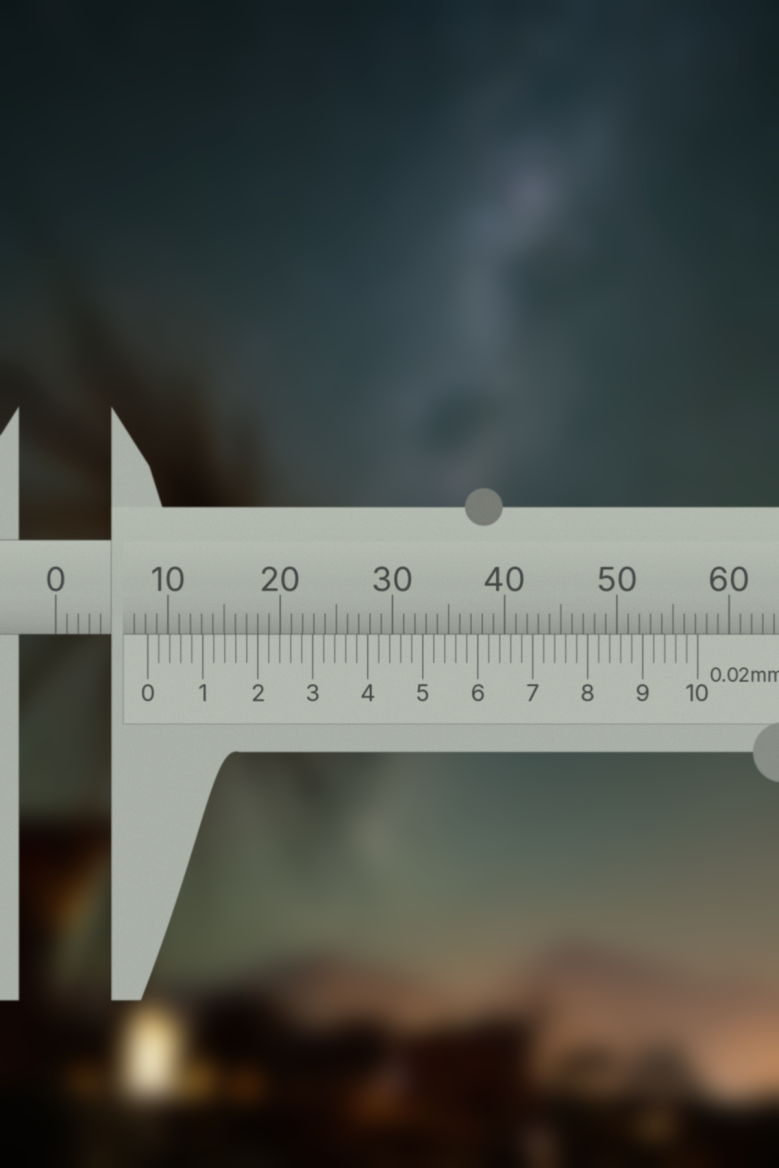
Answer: 8.2 mm
